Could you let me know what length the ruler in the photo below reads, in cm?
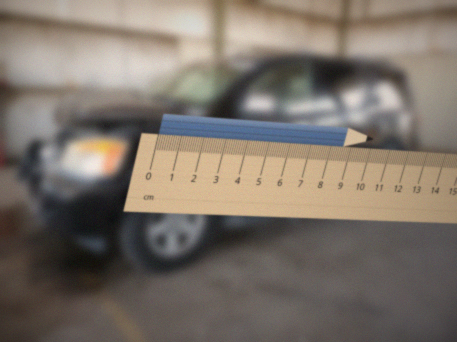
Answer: 10 cm
